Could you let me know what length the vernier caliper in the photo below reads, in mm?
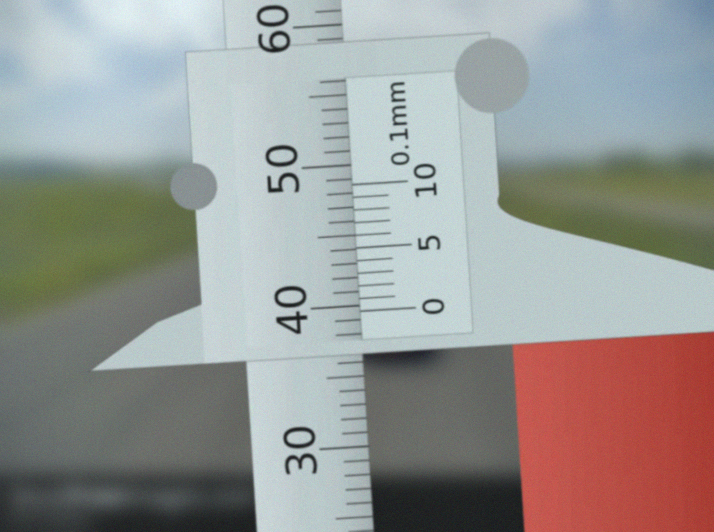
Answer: 39.6 mm
